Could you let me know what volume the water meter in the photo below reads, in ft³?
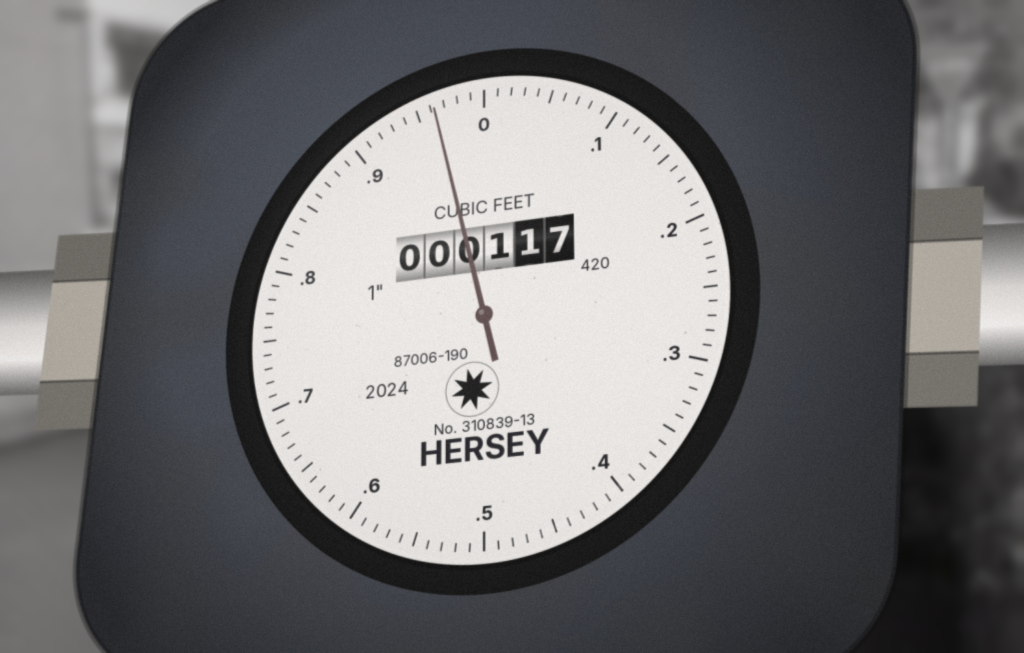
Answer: 116.96 ft³
